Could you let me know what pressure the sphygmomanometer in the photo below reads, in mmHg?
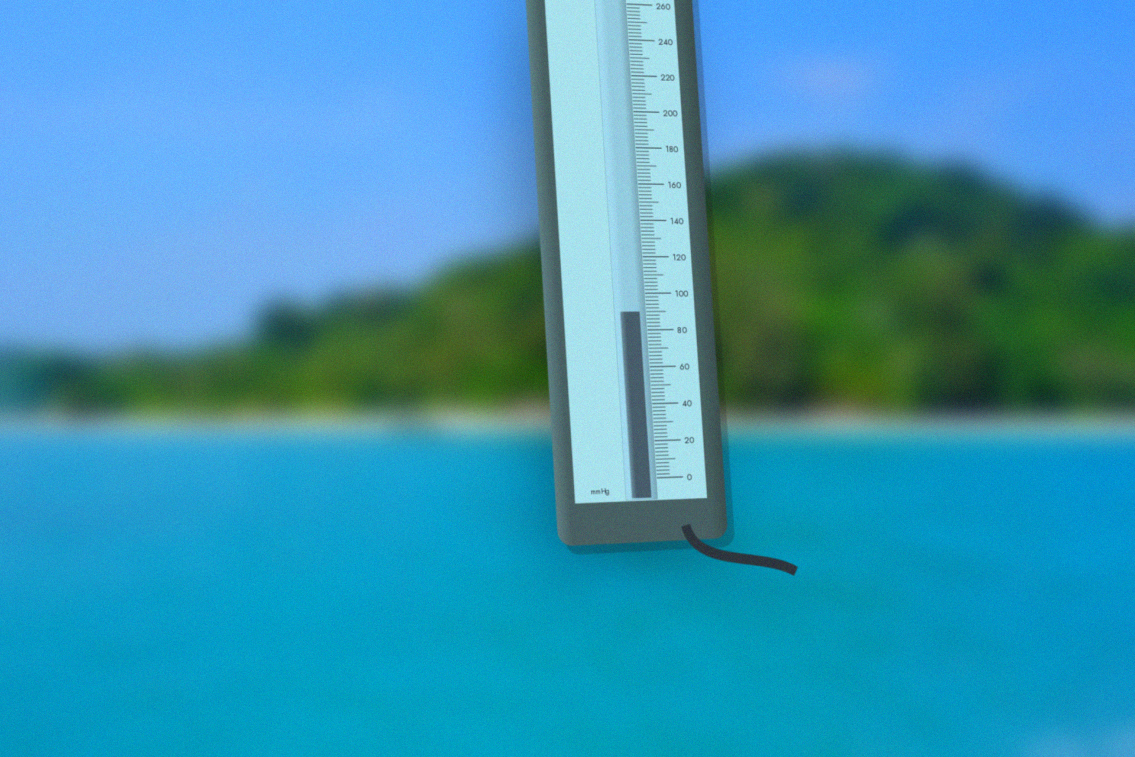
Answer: 90 mmHg
